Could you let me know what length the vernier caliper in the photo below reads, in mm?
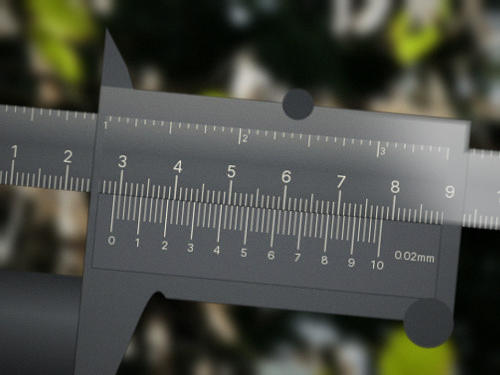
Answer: 29.0 mm
